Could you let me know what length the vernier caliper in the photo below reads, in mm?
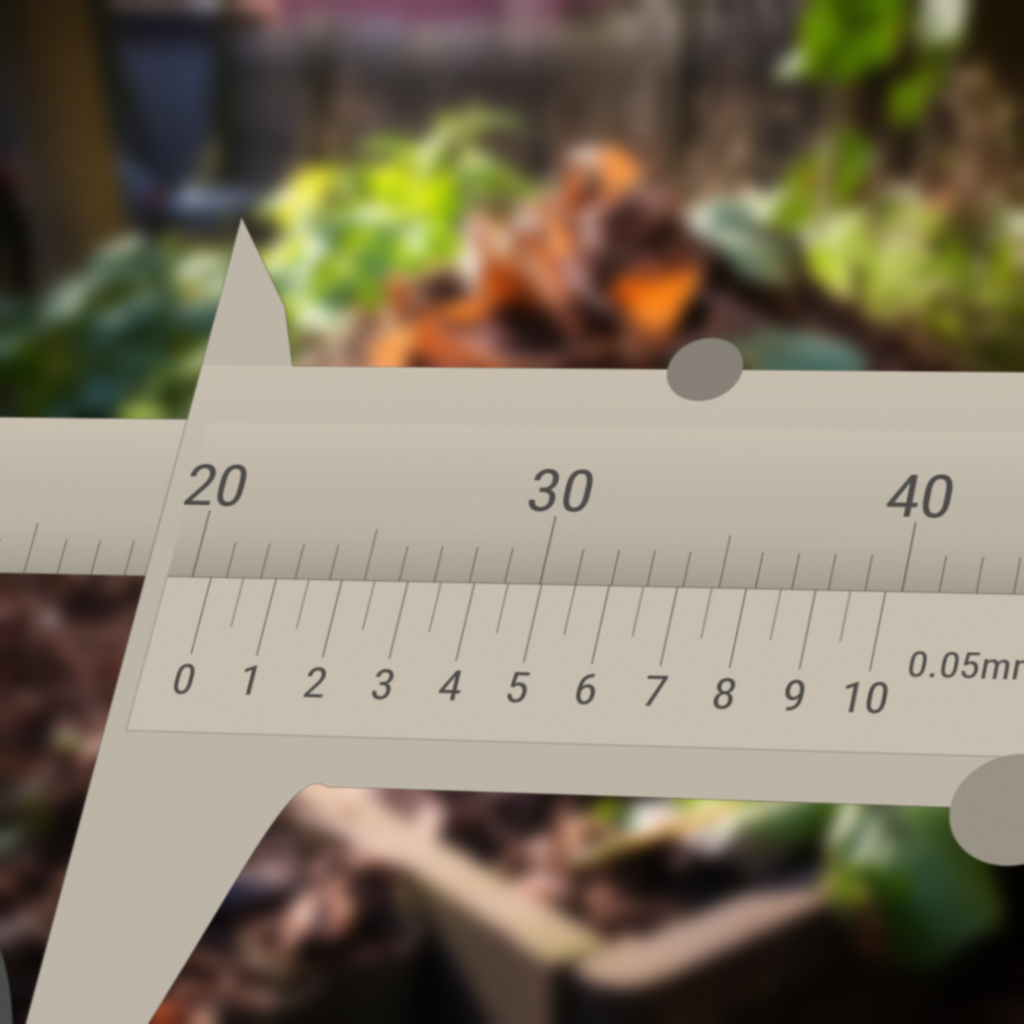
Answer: 20.55 mm
